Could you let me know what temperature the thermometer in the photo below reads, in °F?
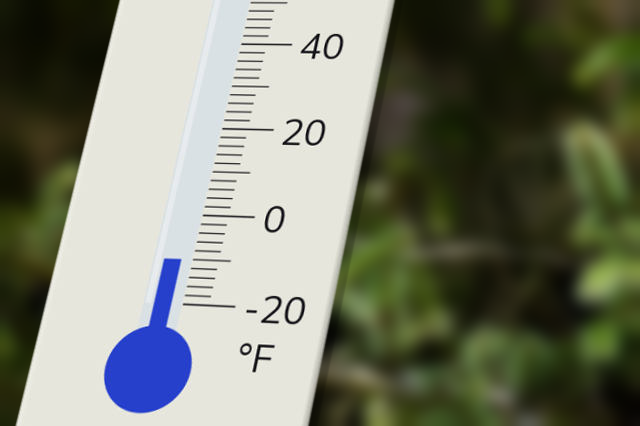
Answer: -10 °F
